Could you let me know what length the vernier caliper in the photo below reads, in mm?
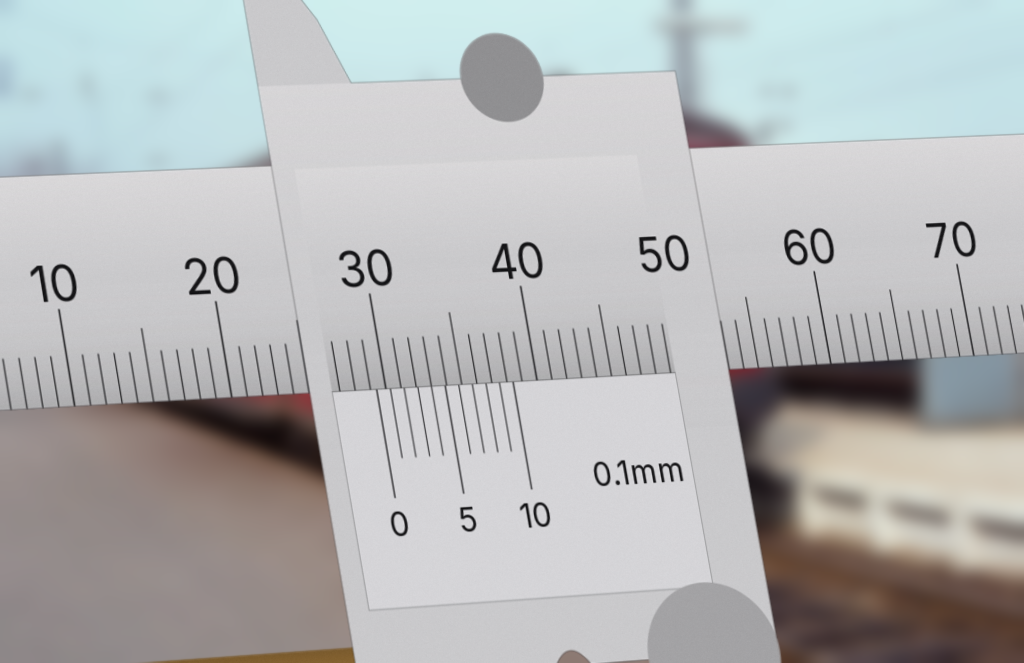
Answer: 29.4 mm
